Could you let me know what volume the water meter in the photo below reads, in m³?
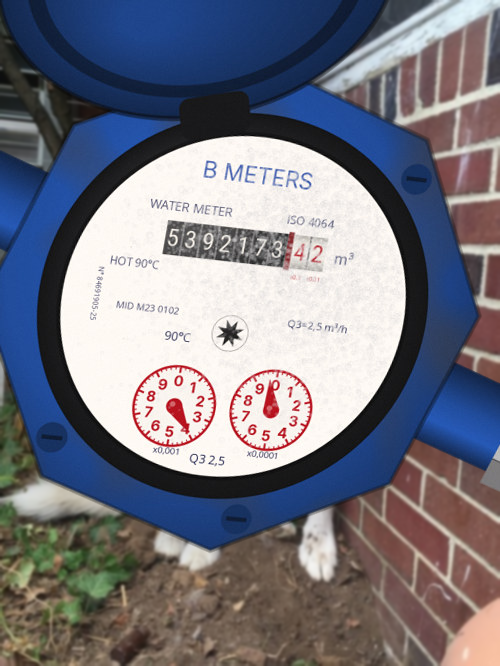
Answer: 5392173.4239 m³
